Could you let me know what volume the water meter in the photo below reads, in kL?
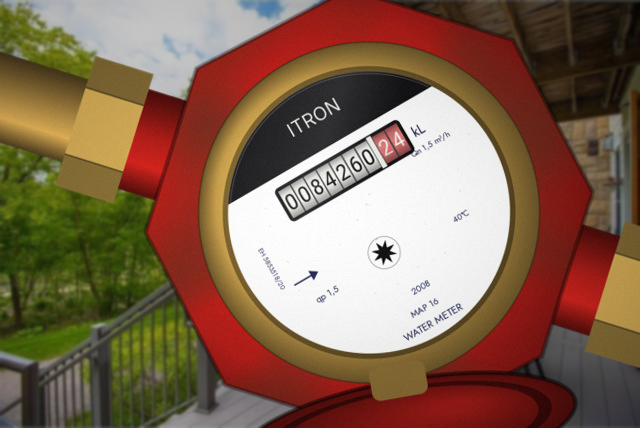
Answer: 84260.24 kL
